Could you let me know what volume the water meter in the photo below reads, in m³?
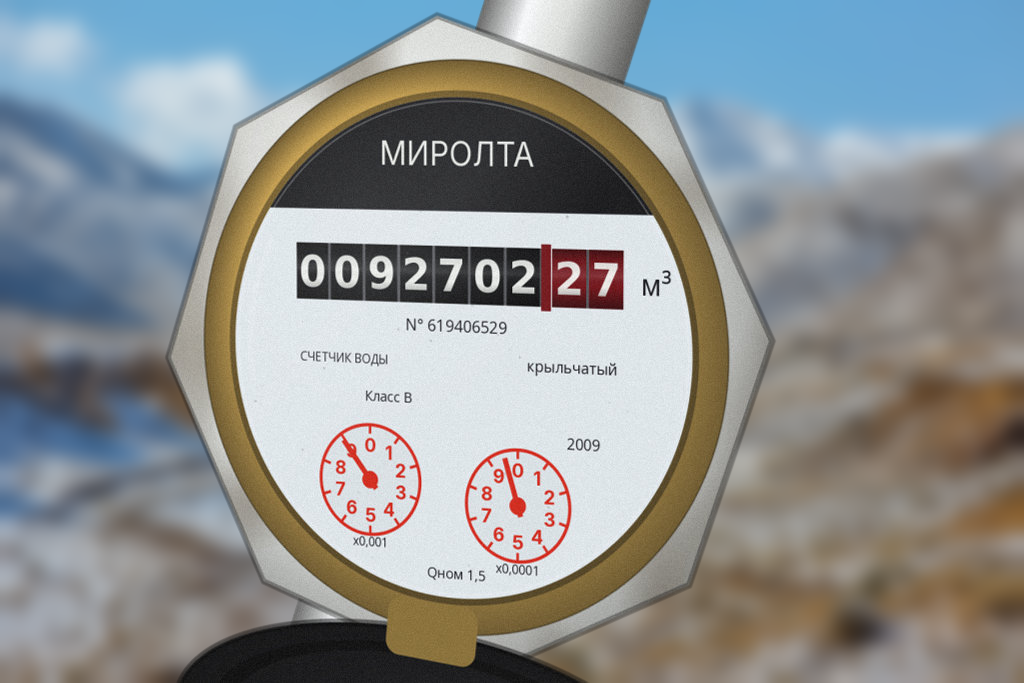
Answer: 92702.2789 m³
